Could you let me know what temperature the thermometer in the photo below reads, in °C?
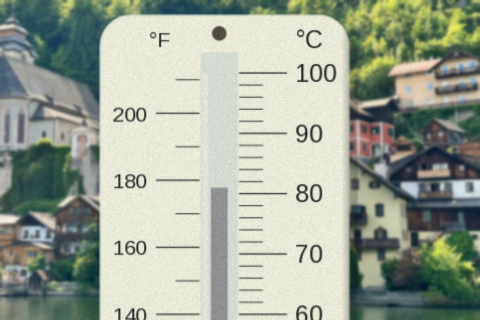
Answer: 81 °C
